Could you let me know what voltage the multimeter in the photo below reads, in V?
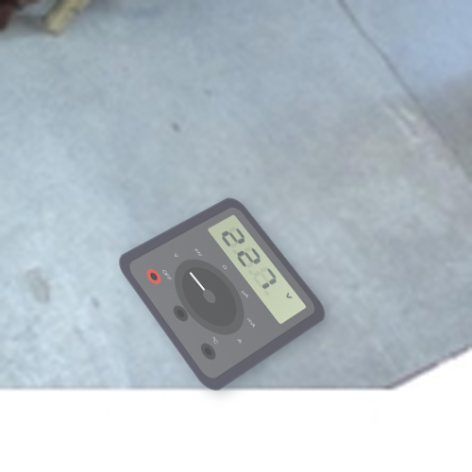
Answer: 227 V
